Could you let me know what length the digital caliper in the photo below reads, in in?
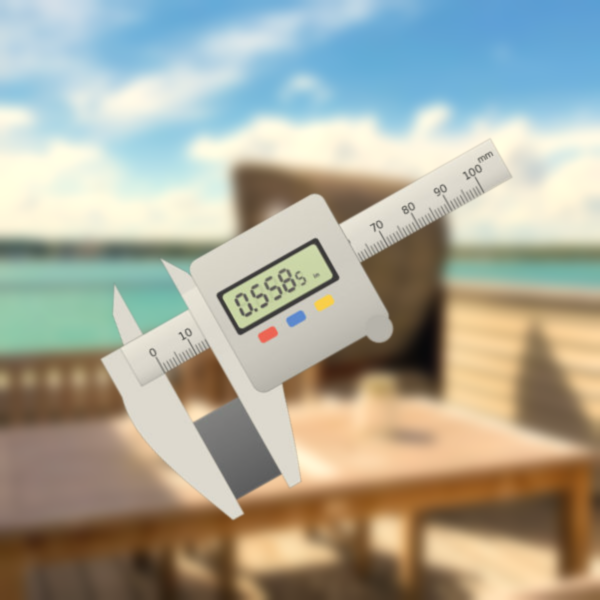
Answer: 0.5585 in
